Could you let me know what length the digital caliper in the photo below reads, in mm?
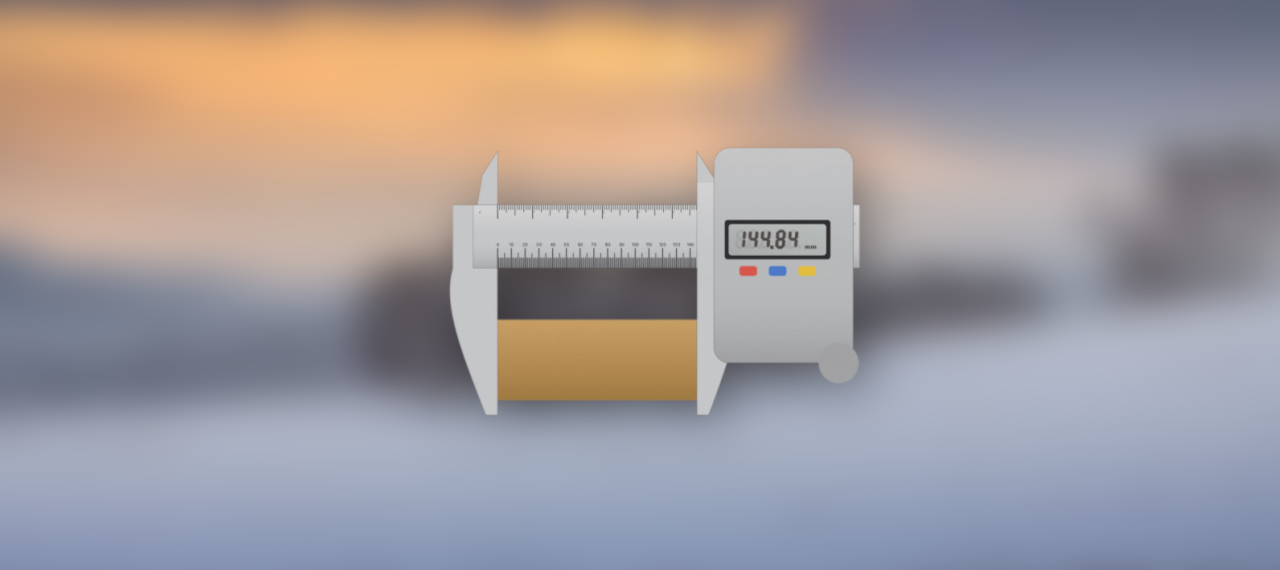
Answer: 144.84 mm
